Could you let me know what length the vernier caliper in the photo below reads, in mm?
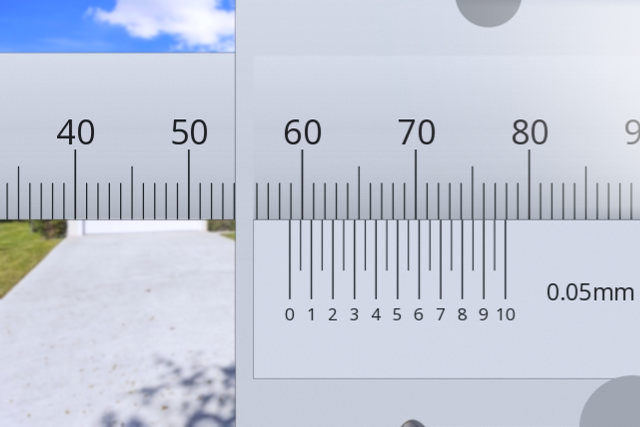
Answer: 58.9 mm
